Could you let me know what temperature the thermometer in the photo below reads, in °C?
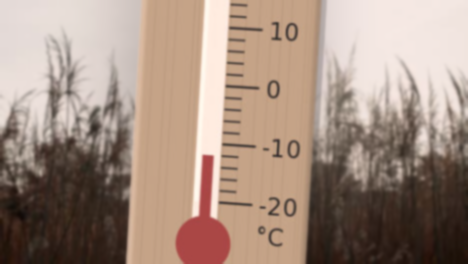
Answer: -12 °C
